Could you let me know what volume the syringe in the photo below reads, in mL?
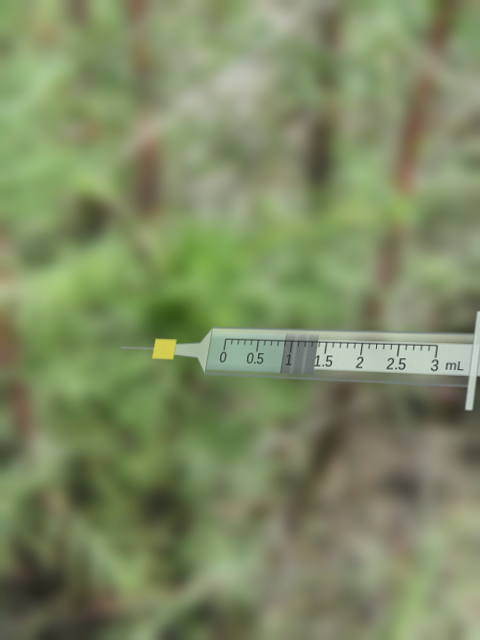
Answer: 0.9 mL
